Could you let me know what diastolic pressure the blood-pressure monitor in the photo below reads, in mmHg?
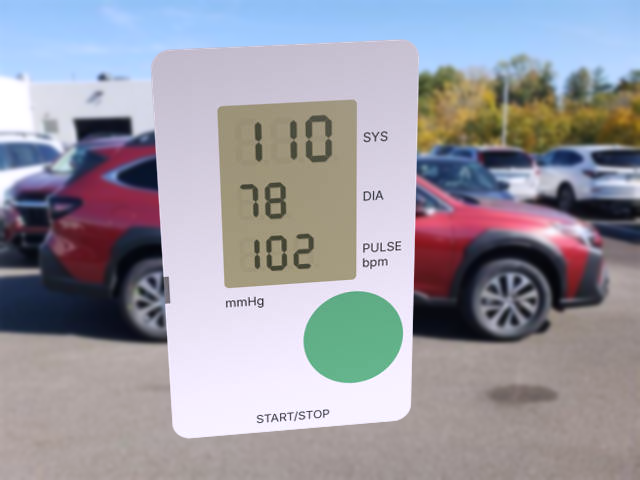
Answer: 78 mmHg
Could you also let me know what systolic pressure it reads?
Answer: 110 mmHg
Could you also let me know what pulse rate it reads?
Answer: 102 bpm
